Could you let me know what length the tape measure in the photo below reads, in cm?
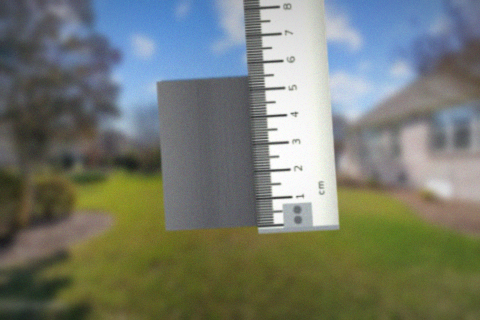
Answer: 5.5 cm
